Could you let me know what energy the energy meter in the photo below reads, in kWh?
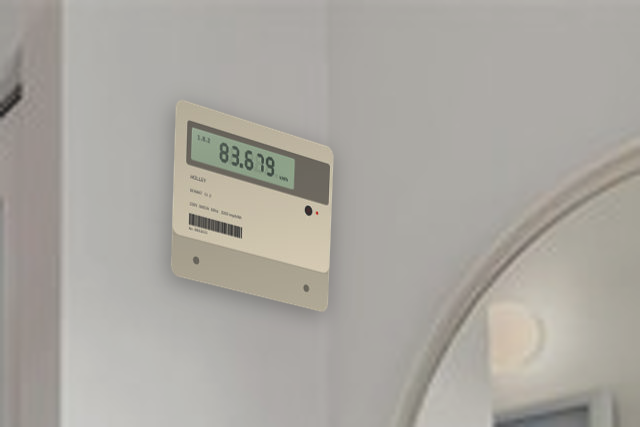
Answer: 83.679 kWh
